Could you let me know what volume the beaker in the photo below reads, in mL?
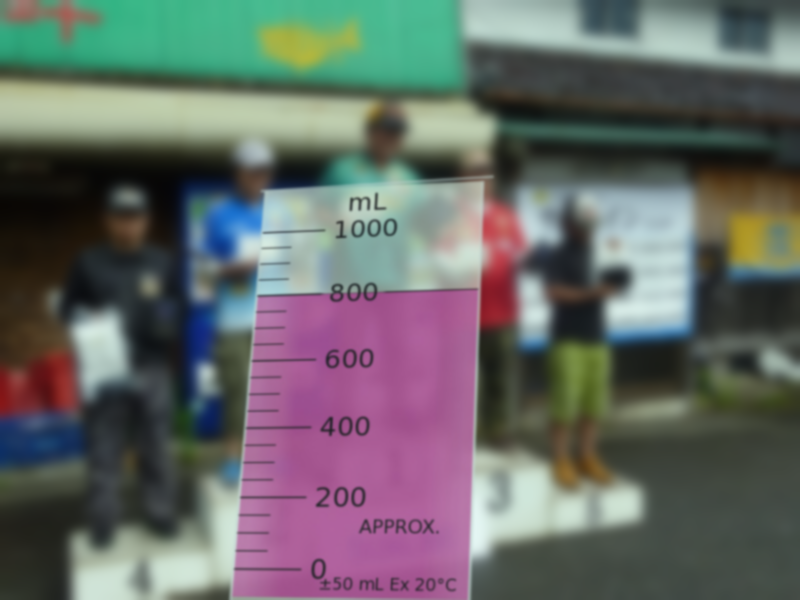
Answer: 800 mL
